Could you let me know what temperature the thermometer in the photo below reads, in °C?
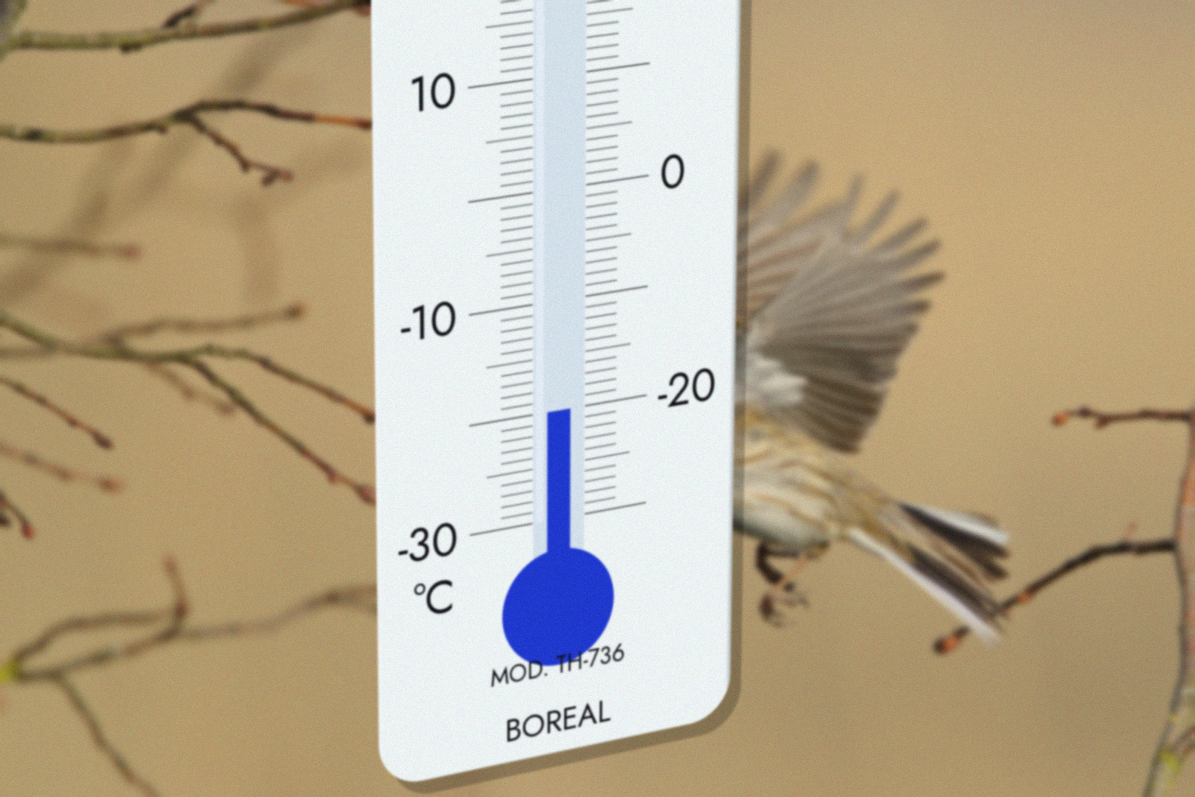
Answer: -20 °C
